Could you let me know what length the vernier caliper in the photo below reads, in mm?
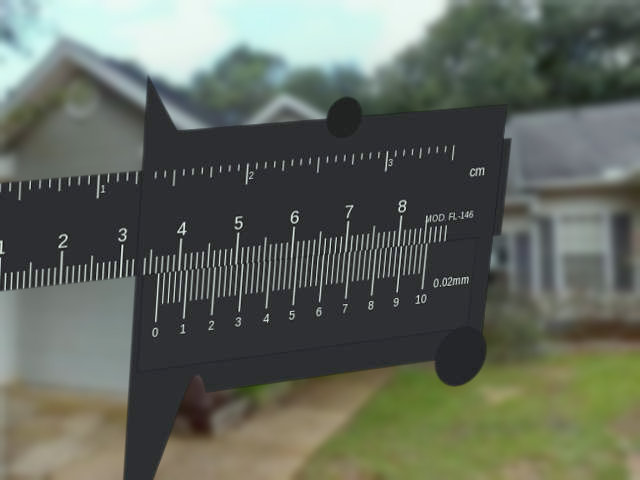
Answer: 36.5 mm
